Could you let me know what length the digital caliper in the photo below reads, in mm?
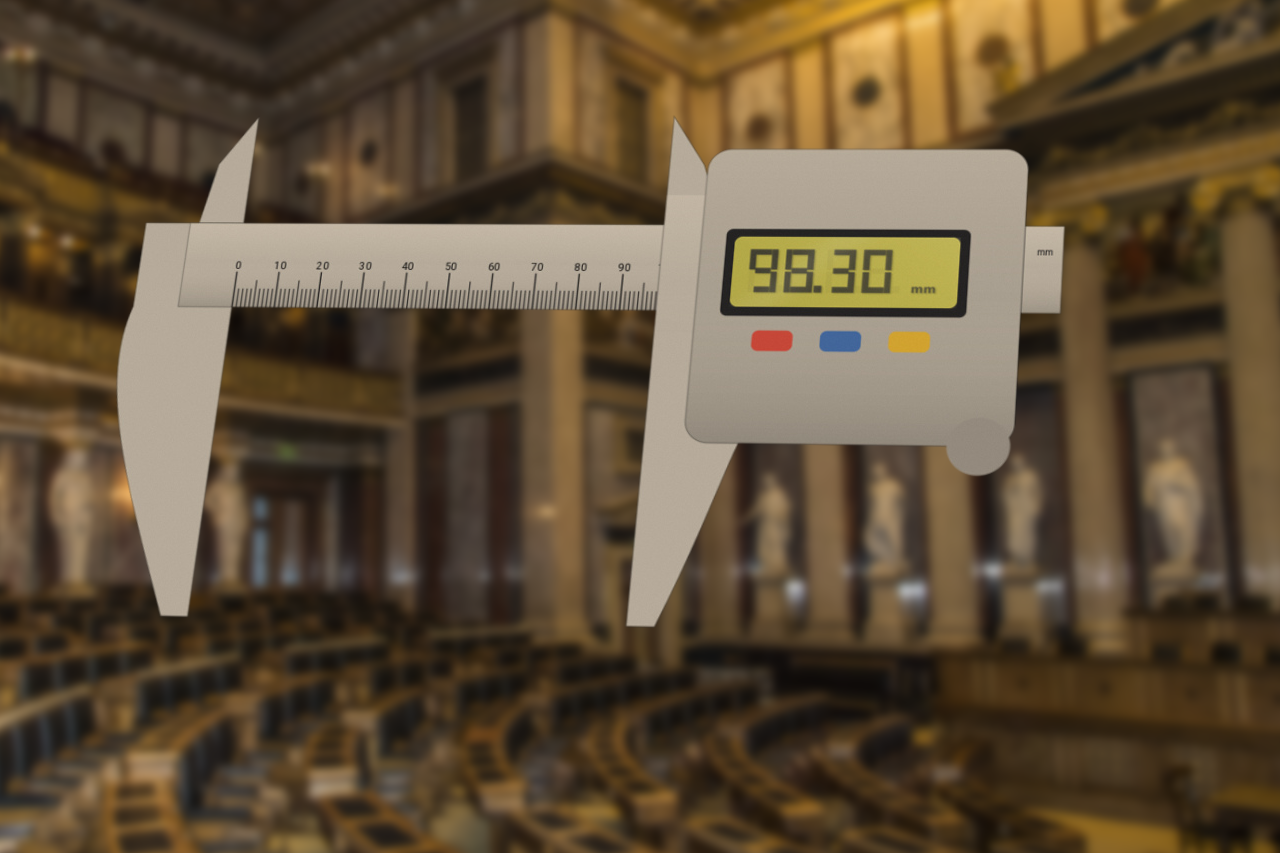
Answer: 98.30 mm
